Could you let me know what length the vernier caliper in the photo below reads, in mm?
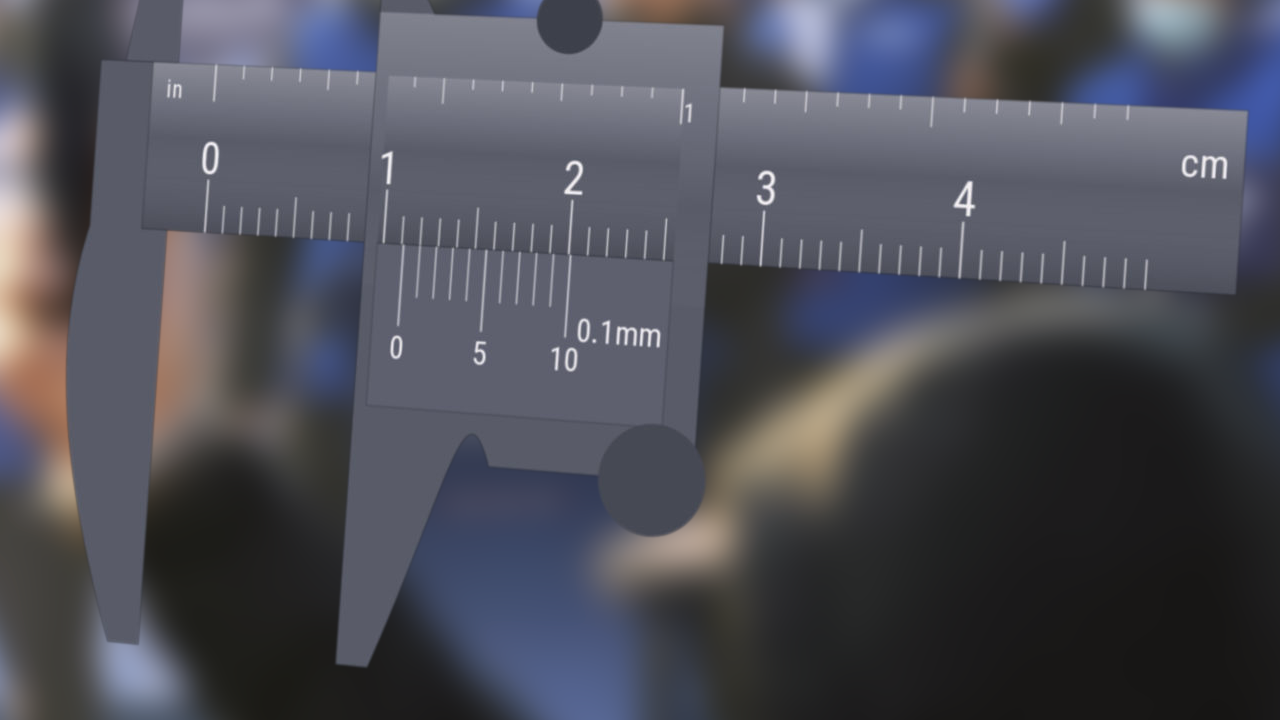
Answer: 11.1 mm
